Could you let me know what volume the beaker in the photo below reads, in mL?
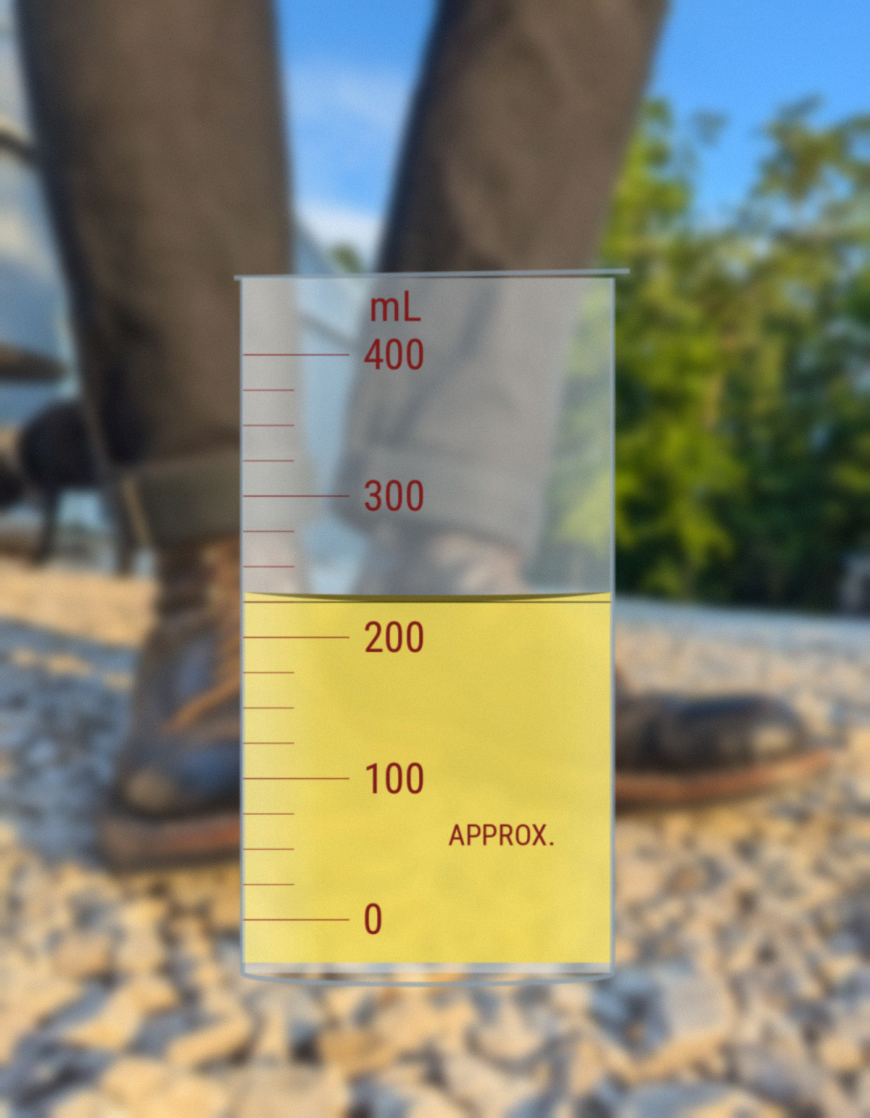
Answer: 225 mL
